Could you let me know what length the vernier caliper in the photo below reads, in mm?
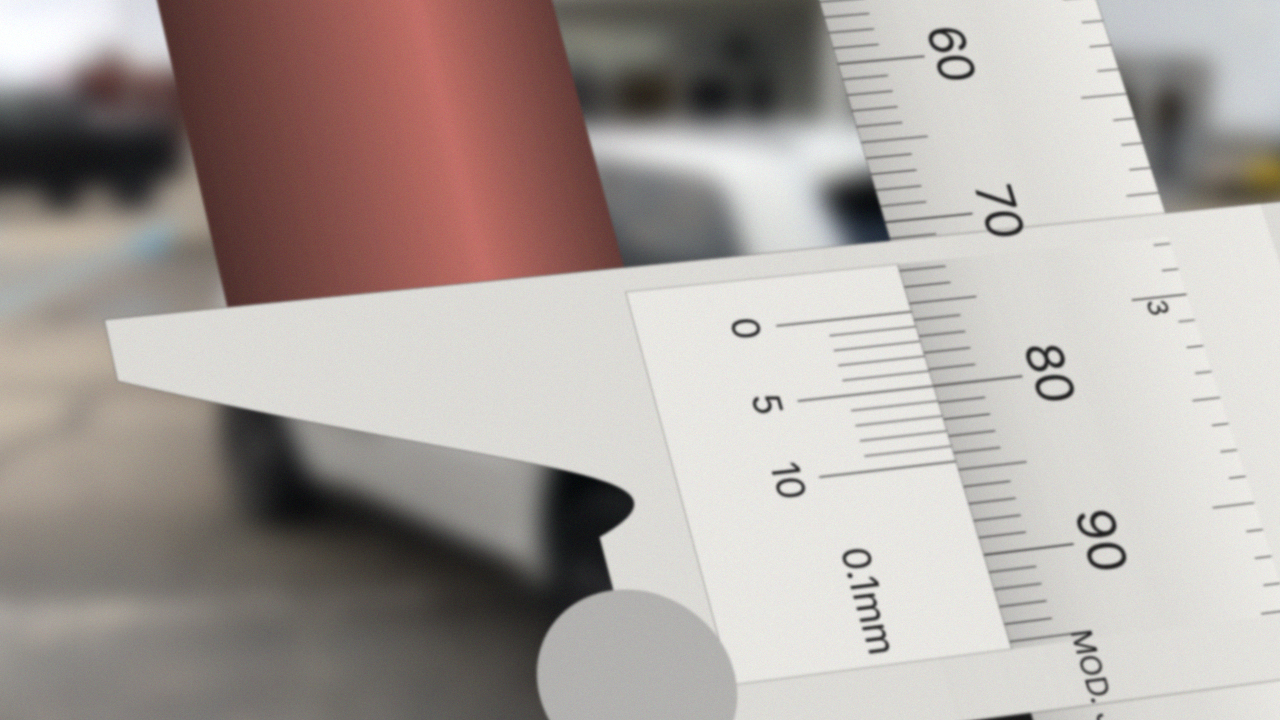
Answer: 75.5 mm
